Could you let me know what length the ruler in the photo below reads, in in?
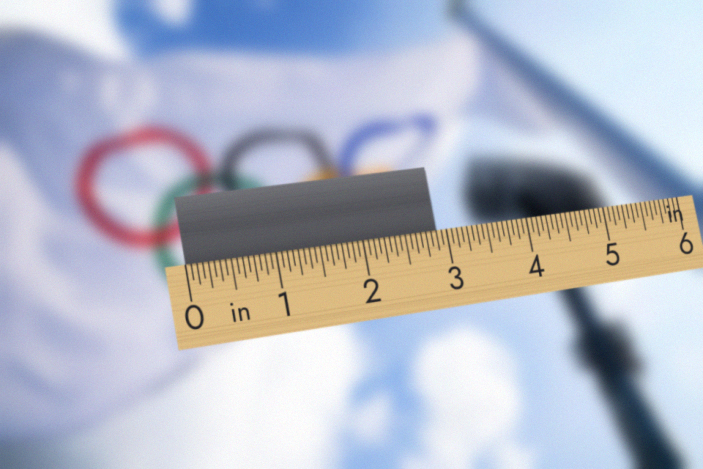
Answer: 2.875 in
